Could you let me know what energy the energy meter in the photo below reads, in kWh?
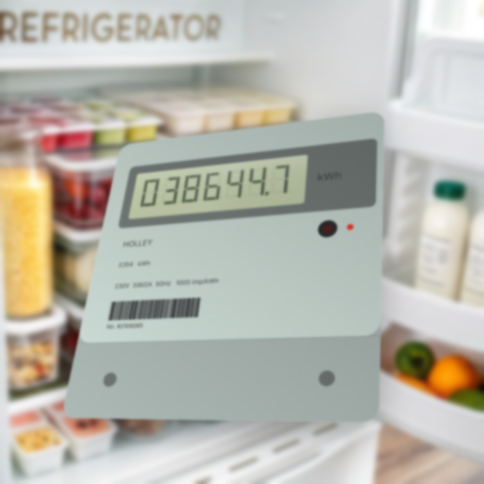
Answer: 38644.7 kWh
